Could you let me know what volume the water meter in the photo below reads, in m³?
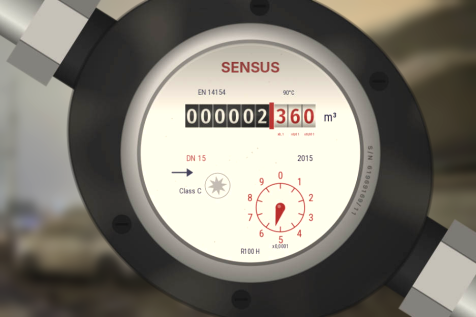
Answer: 2.3605 m³
